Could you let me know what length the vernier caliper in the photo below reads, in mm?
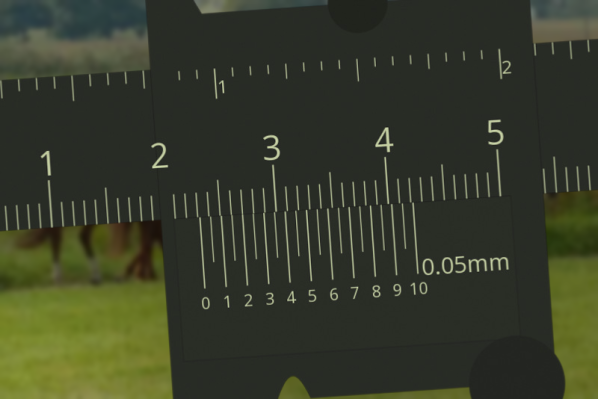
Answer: 23.2 mm
